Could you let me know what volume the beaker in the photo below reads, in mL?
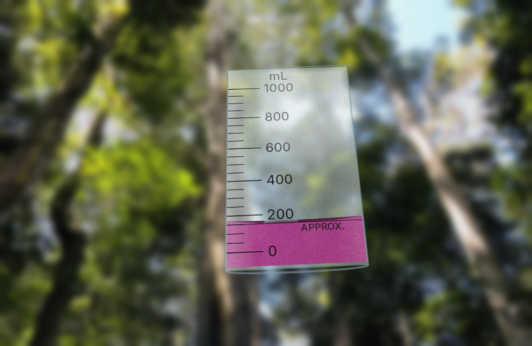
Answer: 150 mL
